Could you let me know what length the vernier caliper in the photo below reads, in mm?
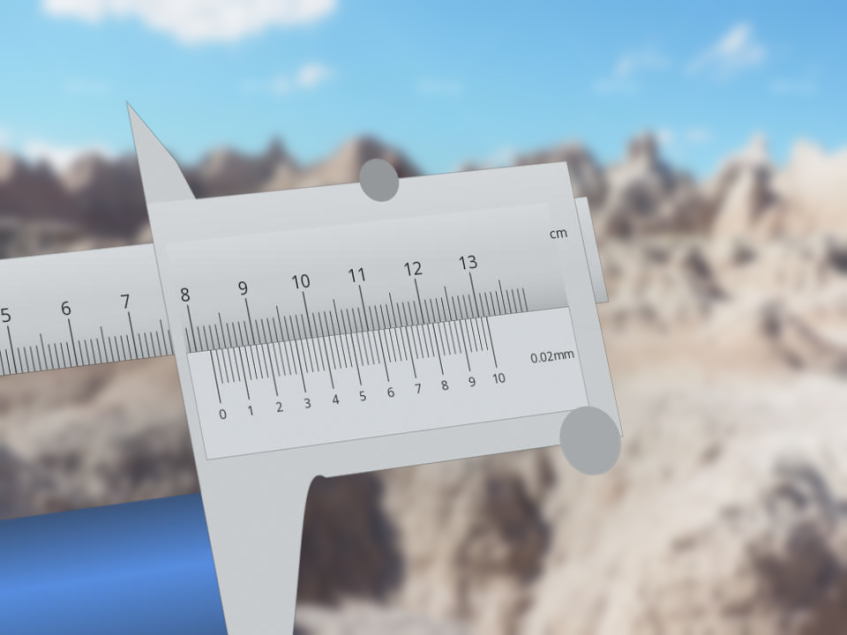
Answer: 82.4 mm
